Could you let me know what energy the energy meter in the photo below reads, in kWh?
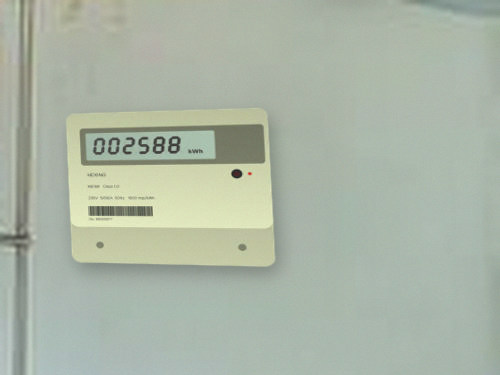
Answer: 2588 kWh
